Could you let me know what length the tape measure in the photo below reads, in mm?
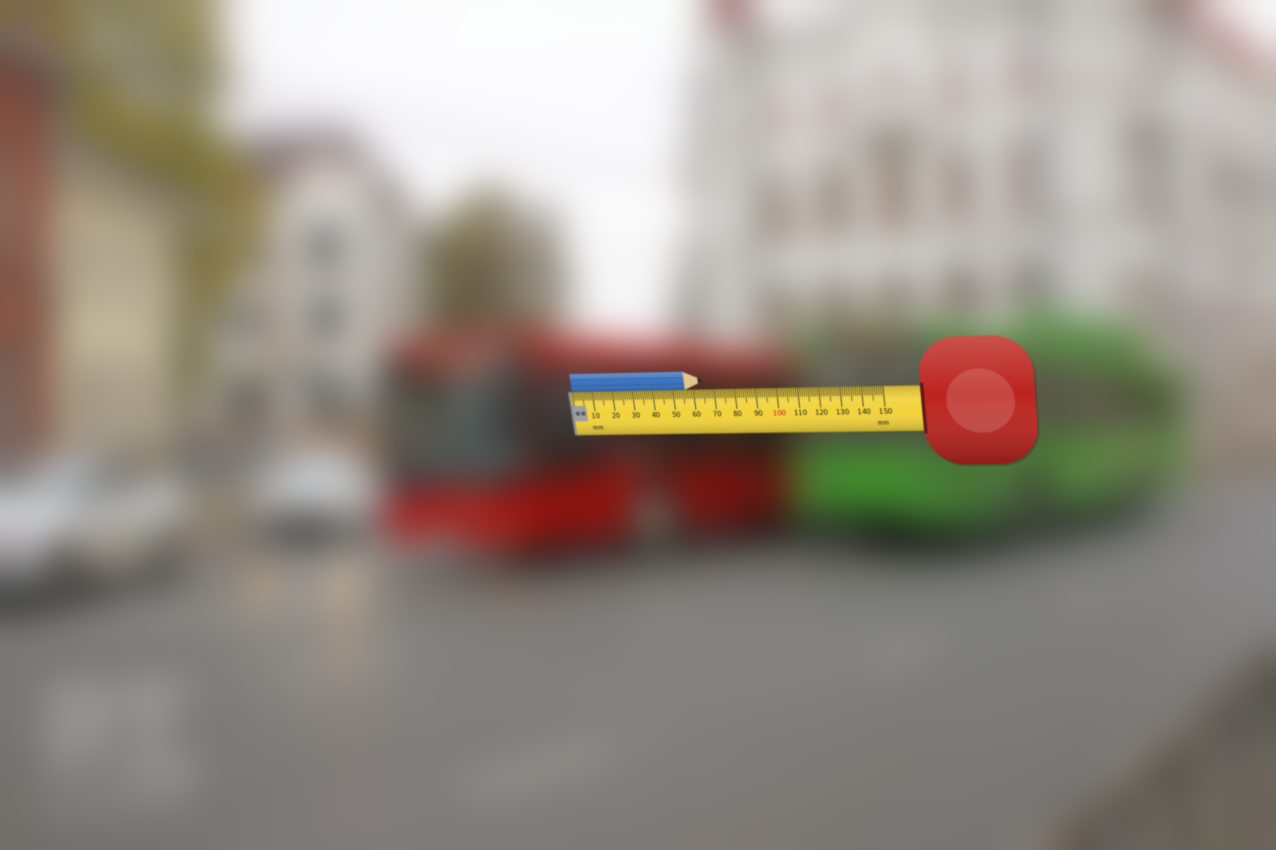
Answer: 65 mm
